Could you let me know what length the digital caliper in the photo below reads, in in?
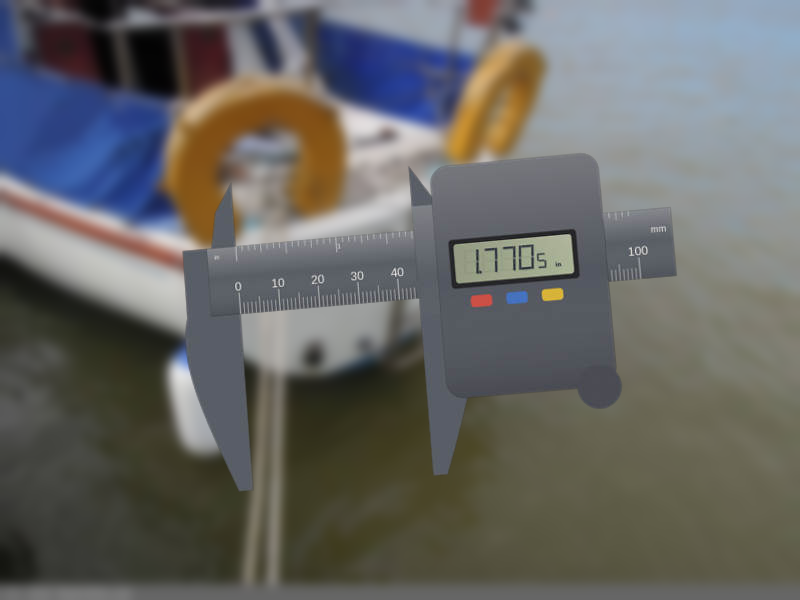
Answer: 1.7705 in
